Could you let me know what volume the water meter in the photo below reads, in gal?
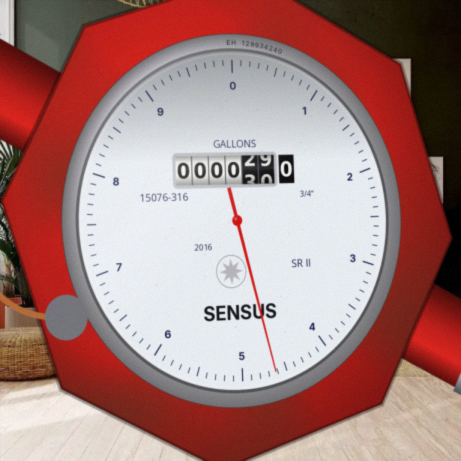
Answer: 294.6 gal
